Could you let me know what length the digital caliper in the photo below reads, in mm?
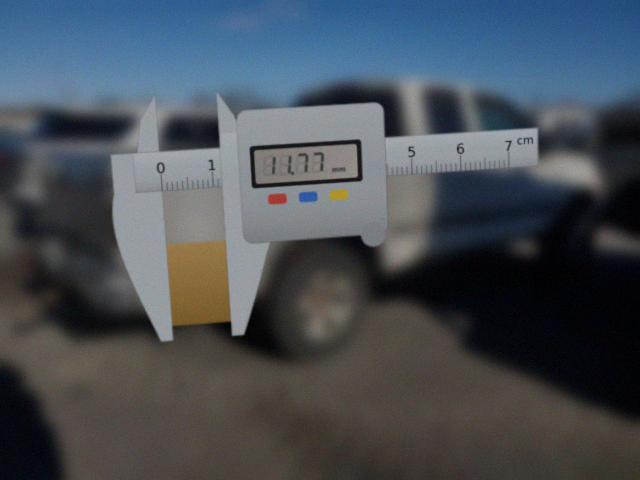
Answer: 11.77 mm
